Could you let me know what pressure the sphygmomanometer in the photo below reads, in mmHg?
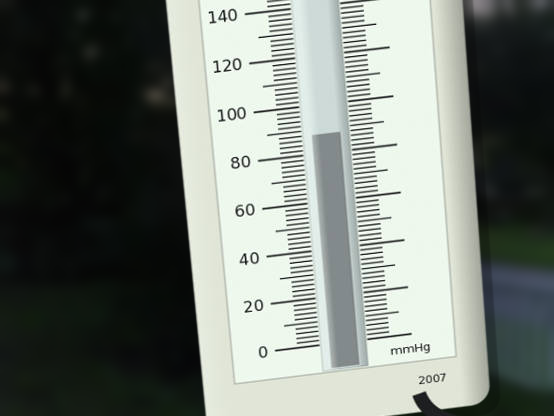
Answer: 88 mmHg
